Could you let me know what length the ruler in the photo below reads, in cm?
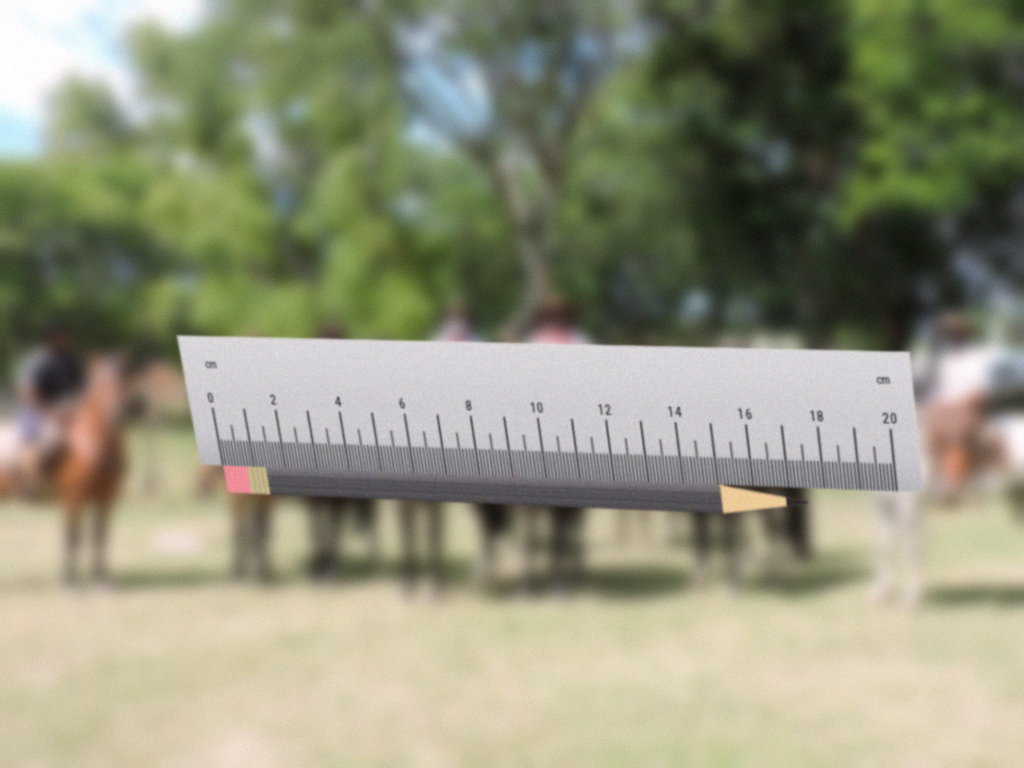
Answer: 17.5 cm
